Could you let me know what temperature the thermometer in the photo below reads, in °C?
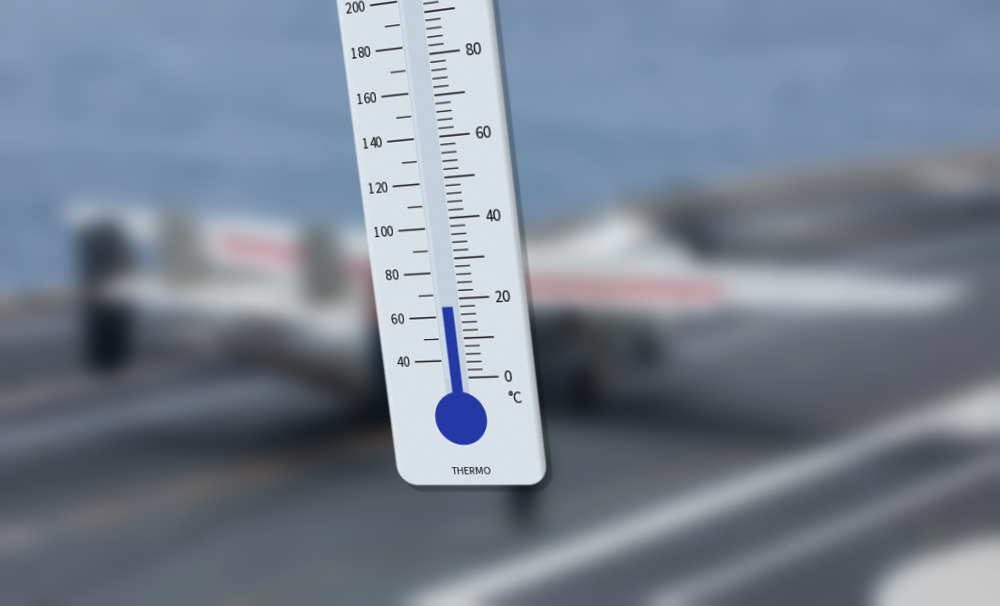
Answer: 18 °C
